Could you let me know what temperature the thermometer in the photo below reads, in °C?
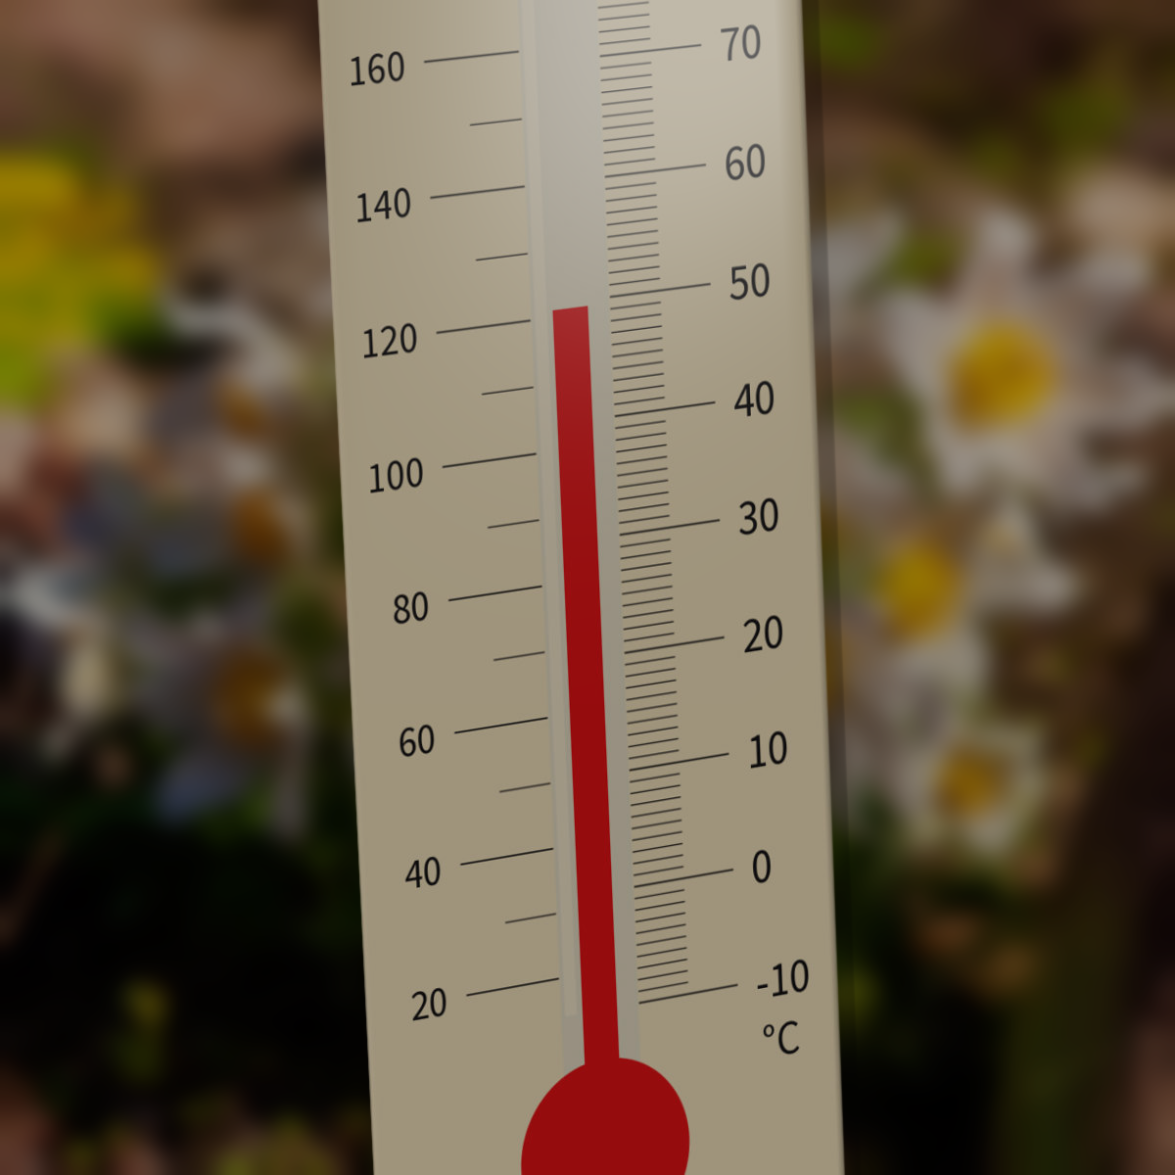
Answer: 49.5 °C
